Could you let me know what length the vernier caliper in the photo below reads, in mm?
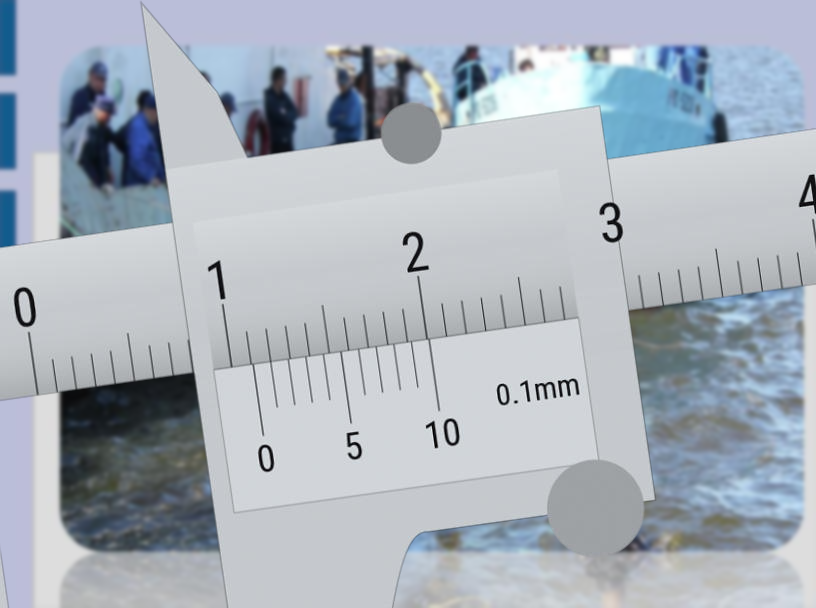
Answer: 11.1 mm
